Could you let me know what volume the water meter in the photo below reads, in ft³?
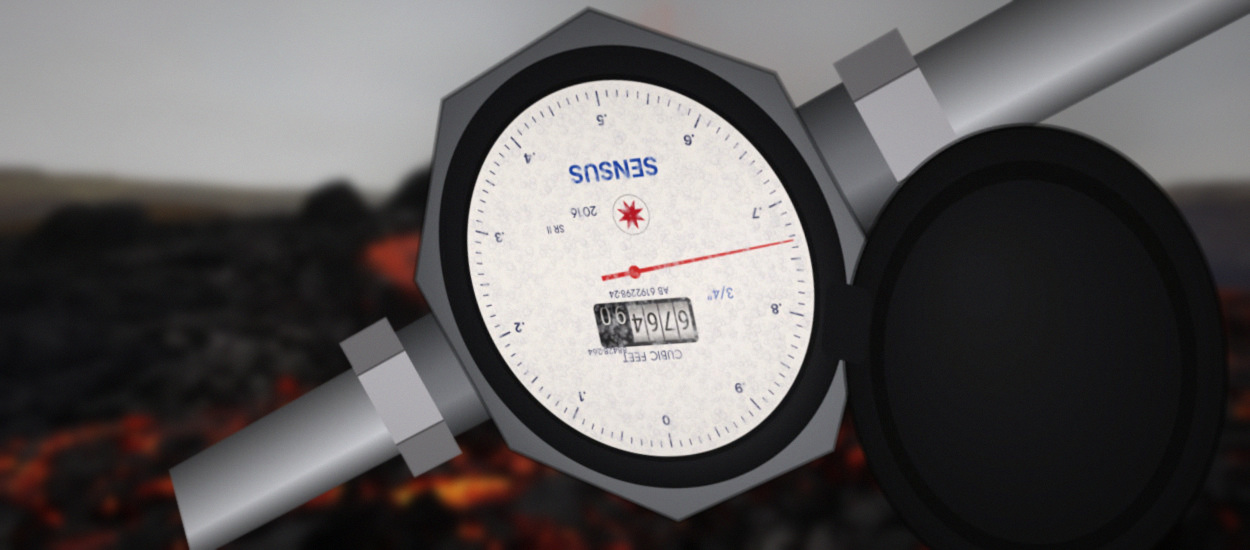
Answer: 676489.73 ft³
